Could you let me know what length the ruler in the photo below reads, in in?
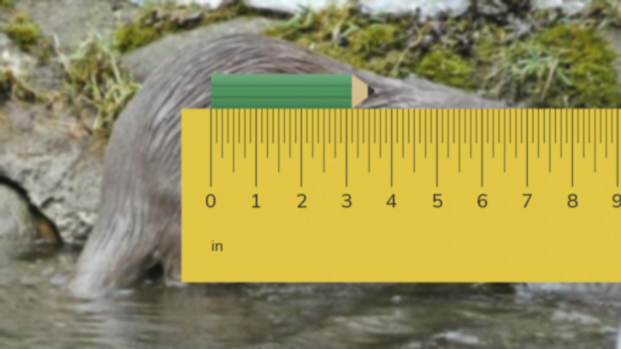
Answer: 3.625 in
